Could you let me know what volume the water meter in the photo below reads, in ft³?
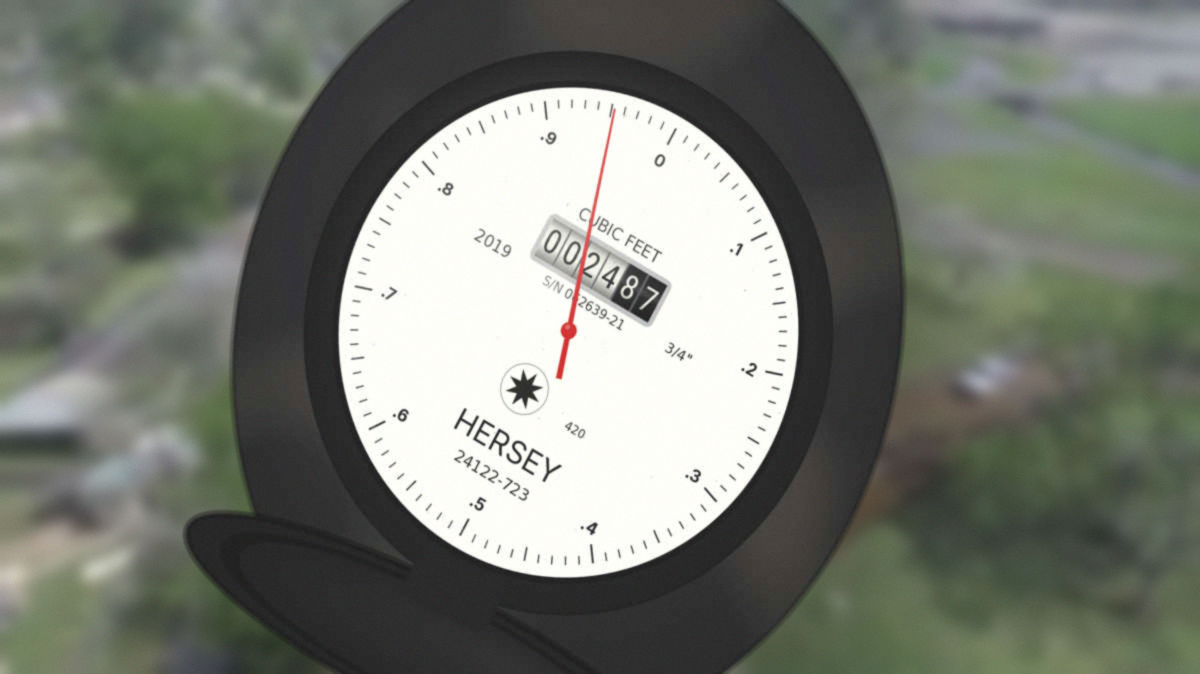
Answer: 2486.95 ft³
